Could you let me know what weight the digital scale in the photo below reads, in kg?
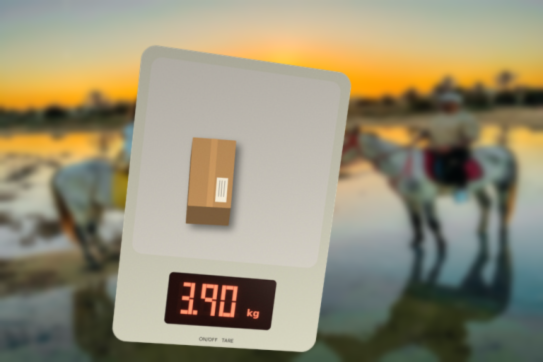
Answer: 3.90 kg
